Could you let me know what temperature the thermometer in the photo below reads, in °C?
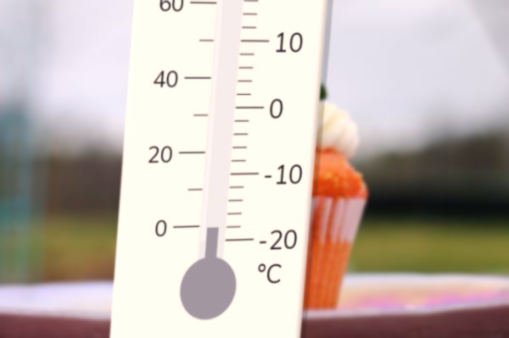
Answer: -18 °C
